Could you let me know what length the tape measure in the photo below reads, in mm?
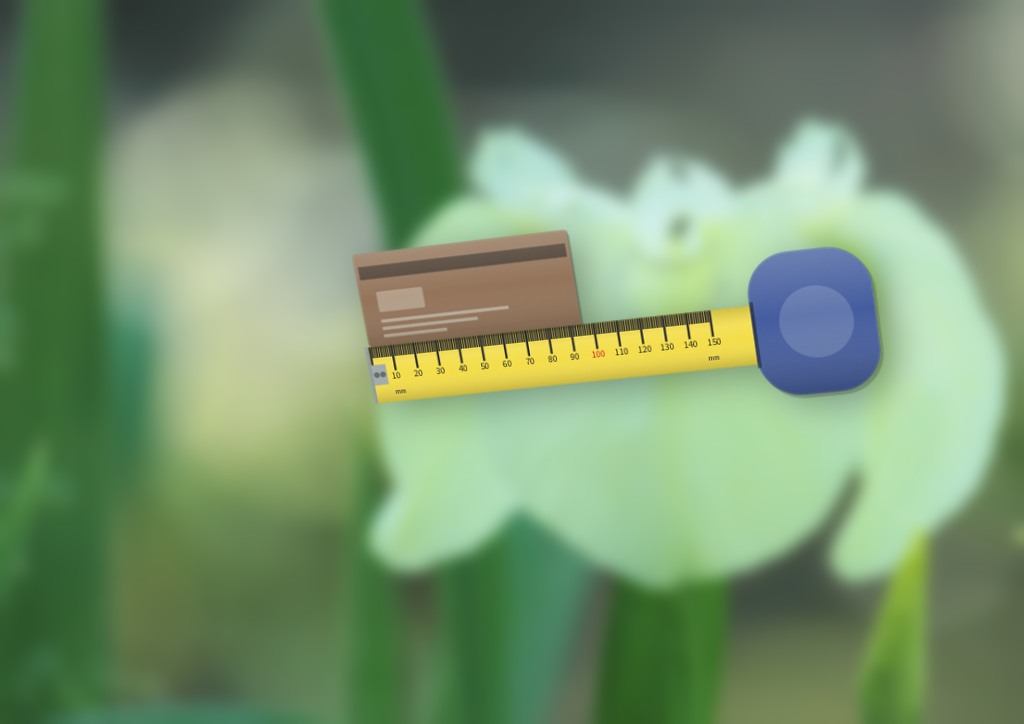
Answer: 95 mm
